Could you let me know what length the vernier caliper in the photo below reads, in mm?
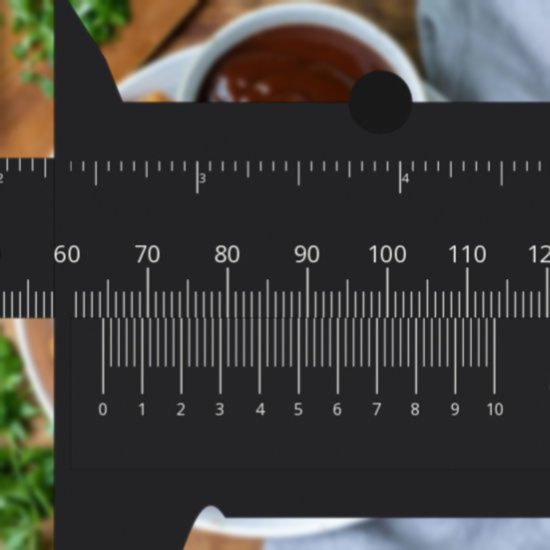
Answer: 64.4 mm
